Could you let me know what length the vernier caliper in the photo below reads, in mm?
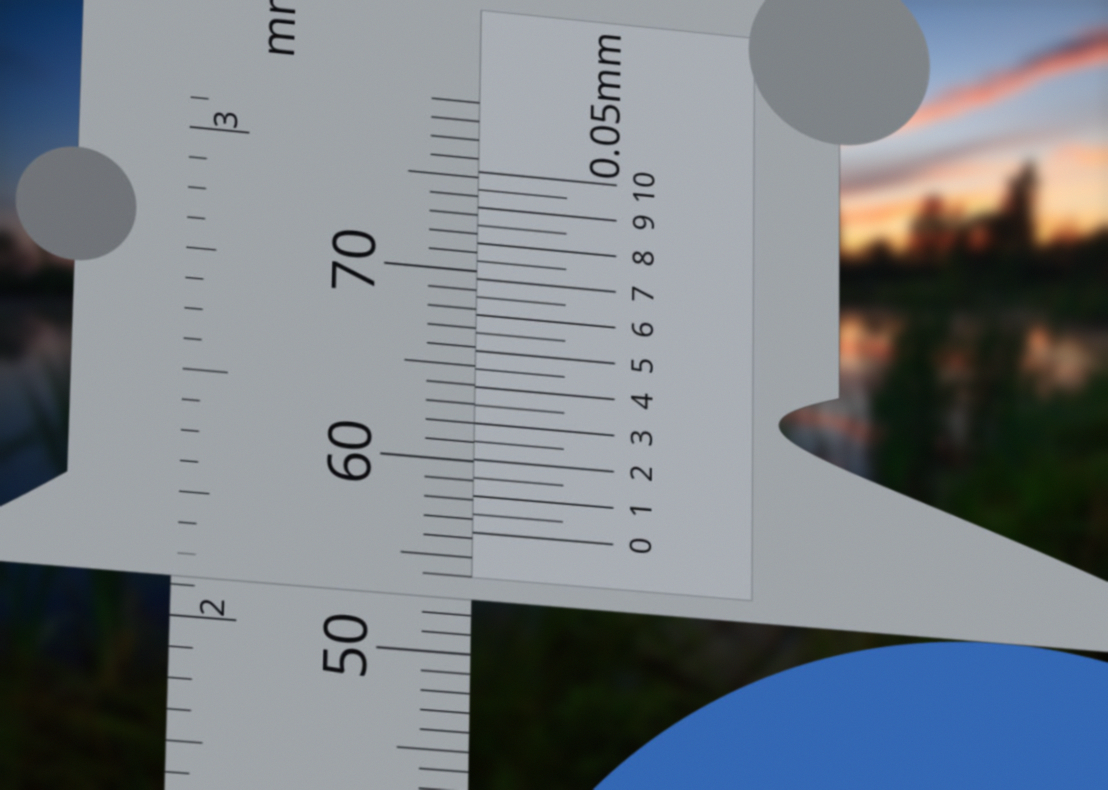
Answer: 56.3 mm
